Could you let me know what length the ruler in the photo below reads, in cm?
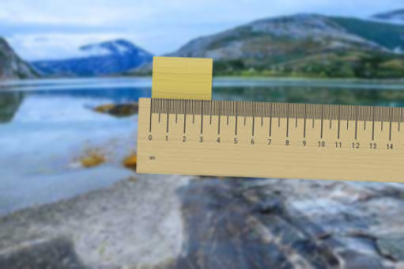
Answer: 3.5 cm
